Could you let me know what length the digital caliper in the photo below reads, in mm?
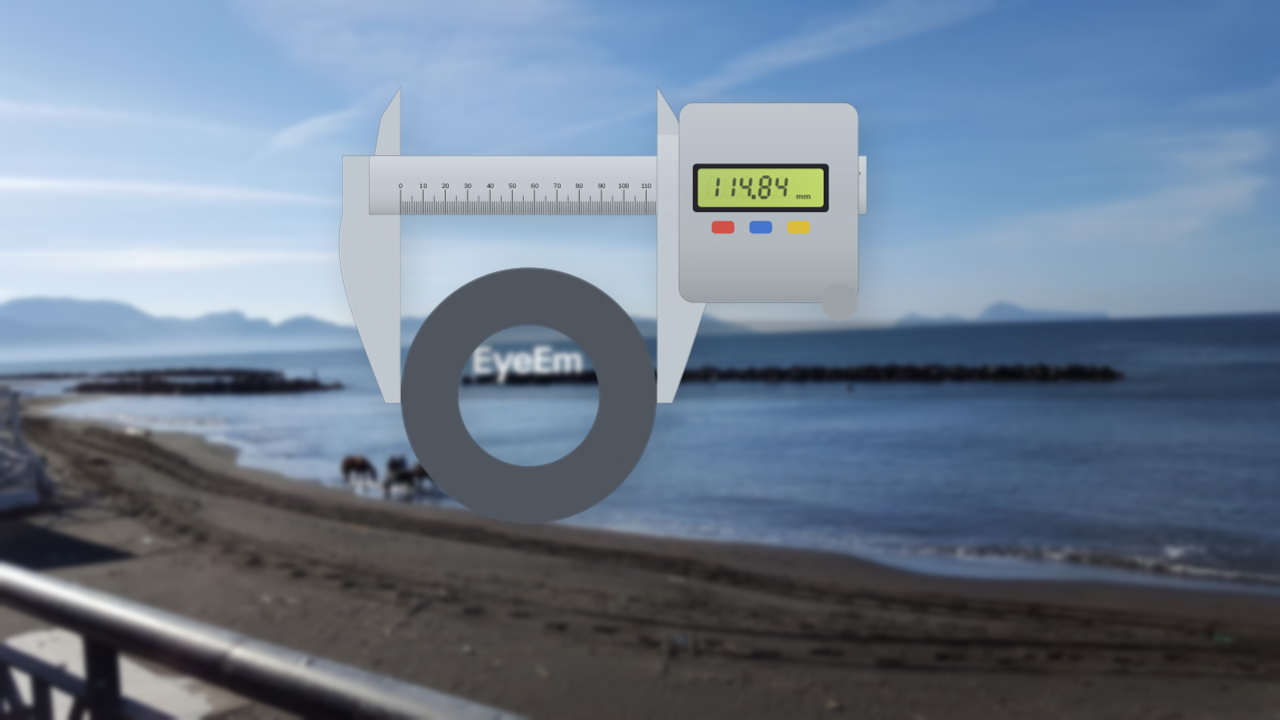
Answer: 114.84 mm
